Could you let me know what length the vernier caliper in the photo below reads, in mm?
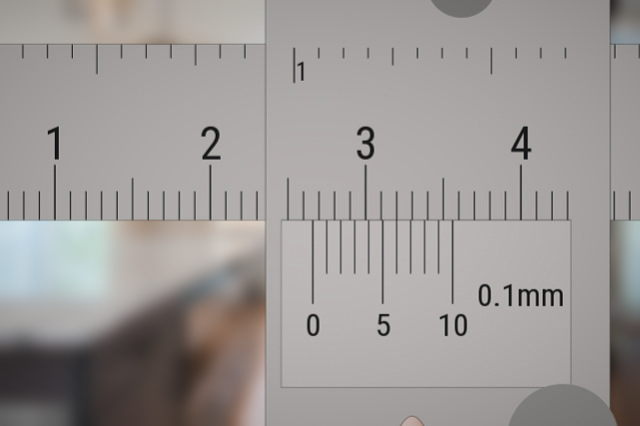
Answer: 26.6 mm
